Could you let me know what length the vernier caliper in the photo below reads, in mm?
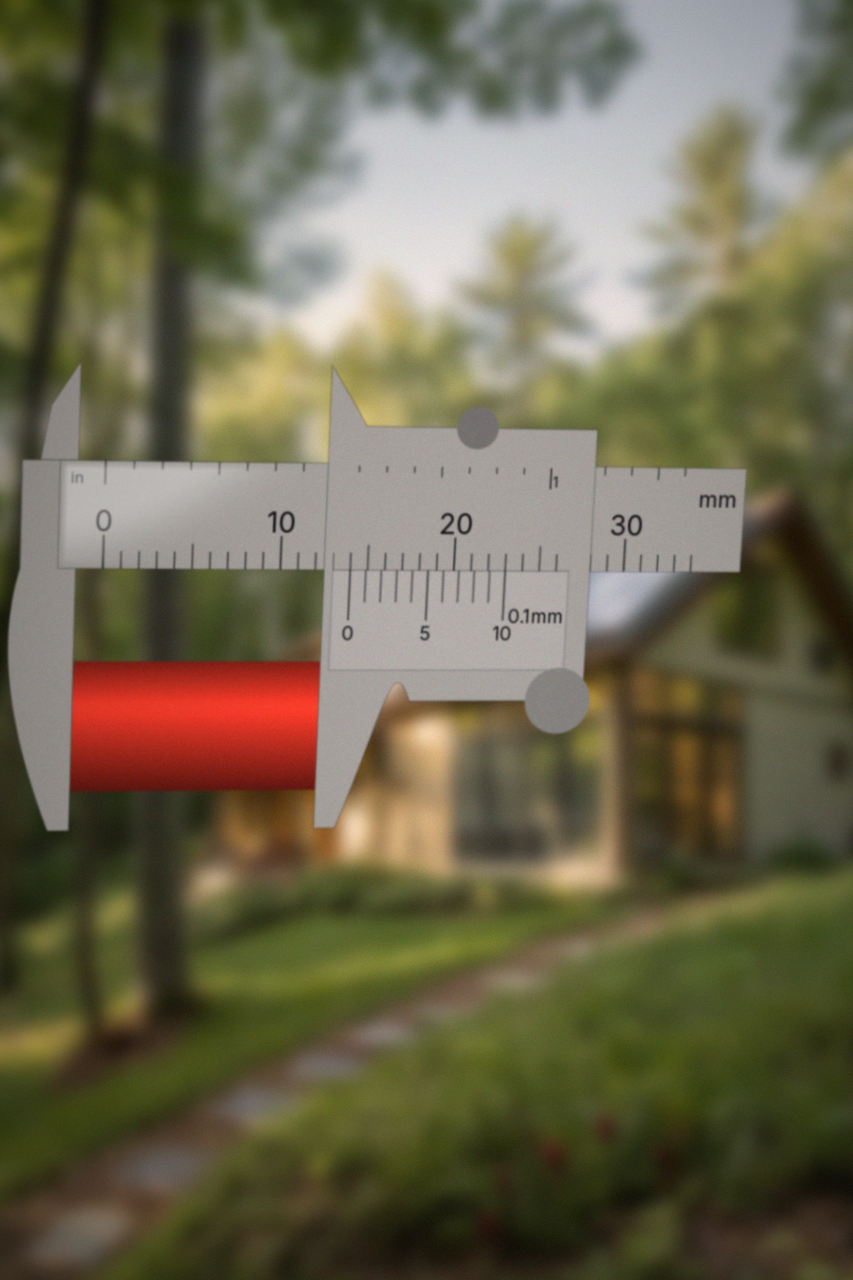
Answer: 14.0 mm
